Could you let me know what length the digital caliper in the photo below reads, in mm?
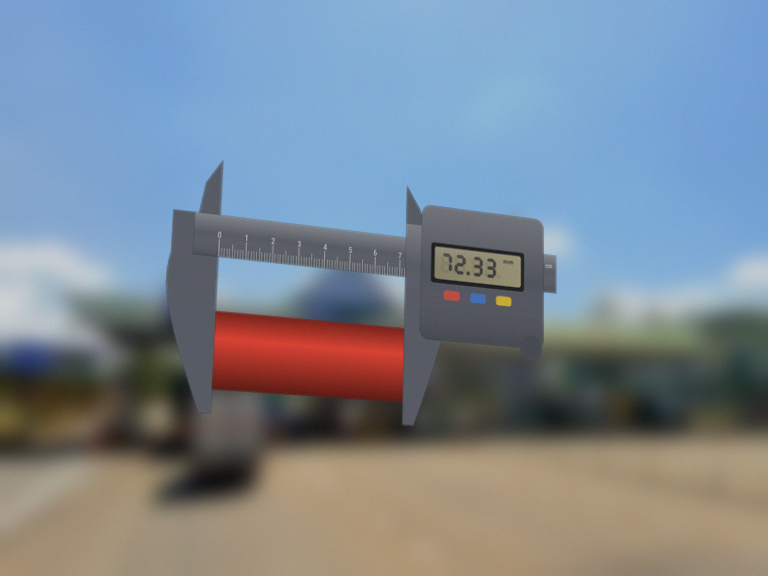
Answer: 72.33 mm
